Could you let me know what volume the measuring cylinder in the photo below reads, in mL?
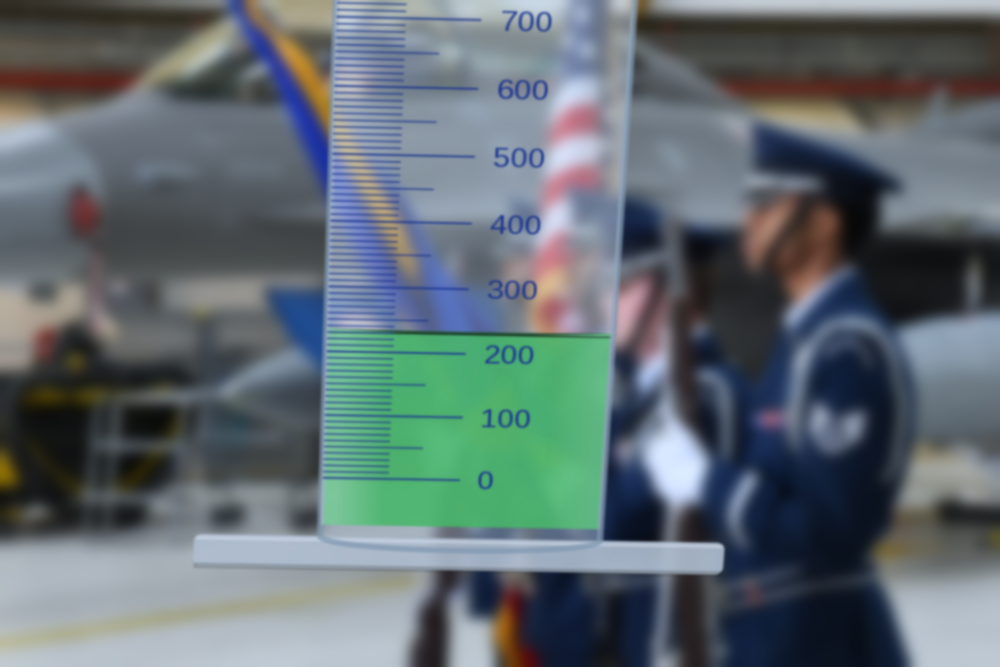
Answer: 230 mL
